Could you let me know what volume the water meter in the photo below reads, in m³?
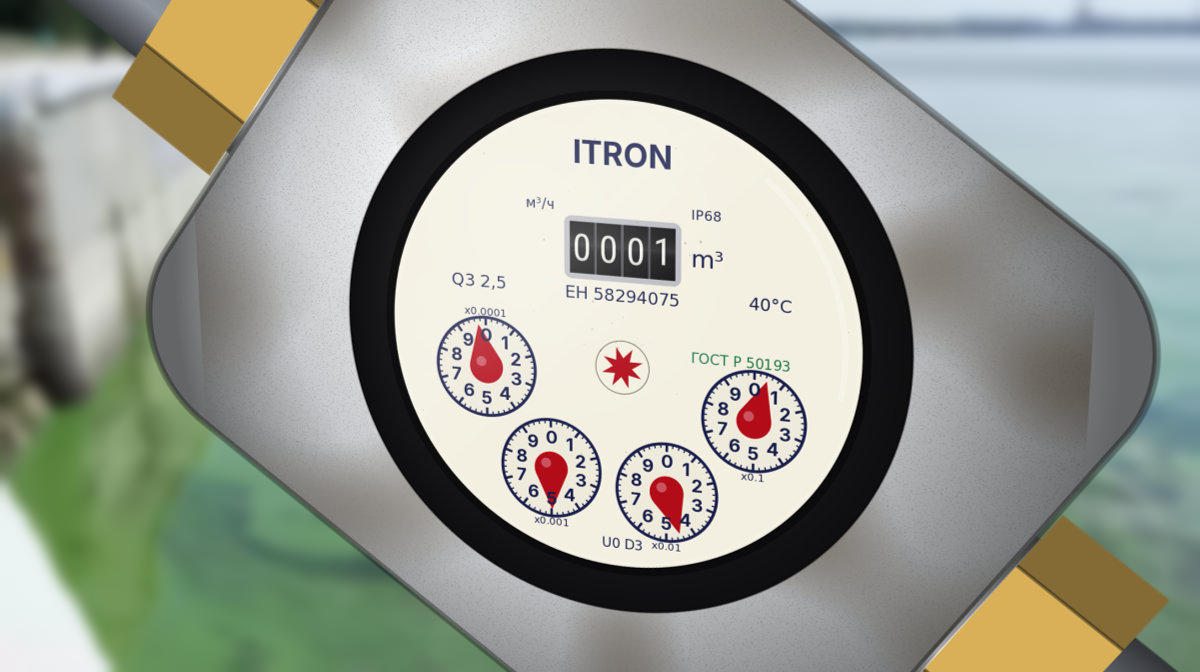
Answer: 1.0449 m³
